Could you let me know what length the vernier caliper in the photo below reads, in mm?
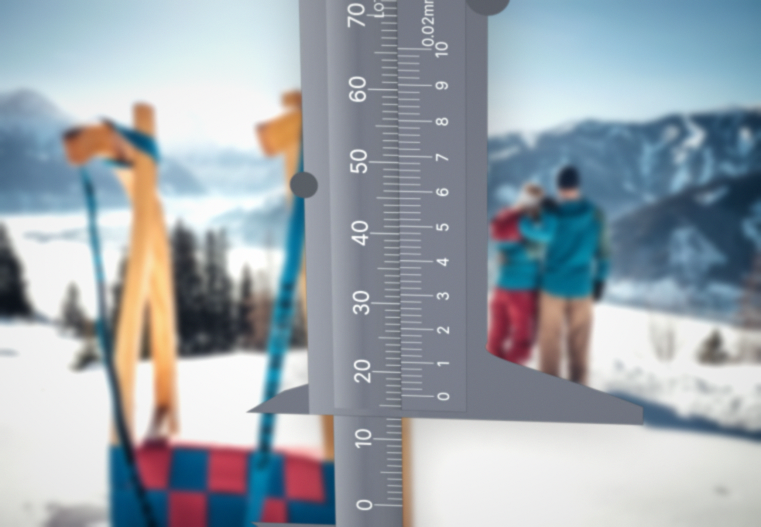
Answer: 16.6 mm
